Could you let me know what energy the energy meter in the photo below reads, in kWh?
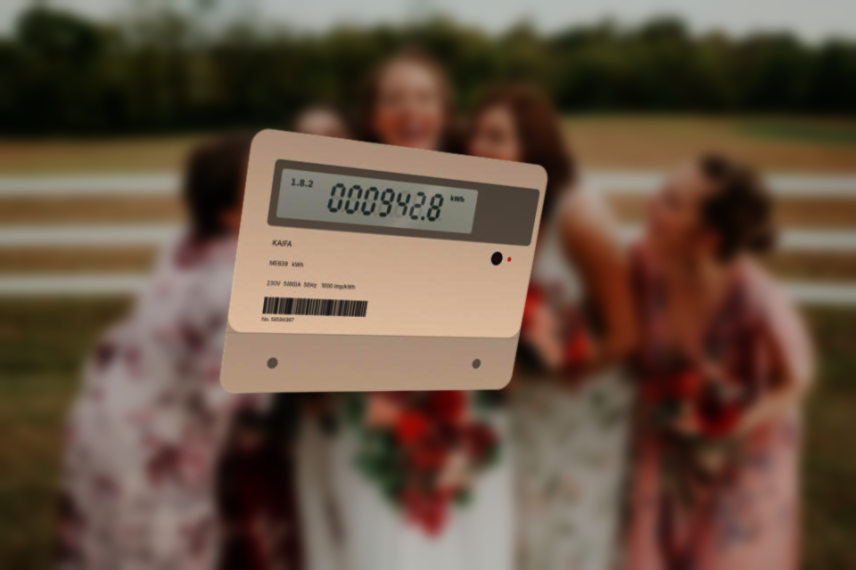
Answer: 942.8 kWh
